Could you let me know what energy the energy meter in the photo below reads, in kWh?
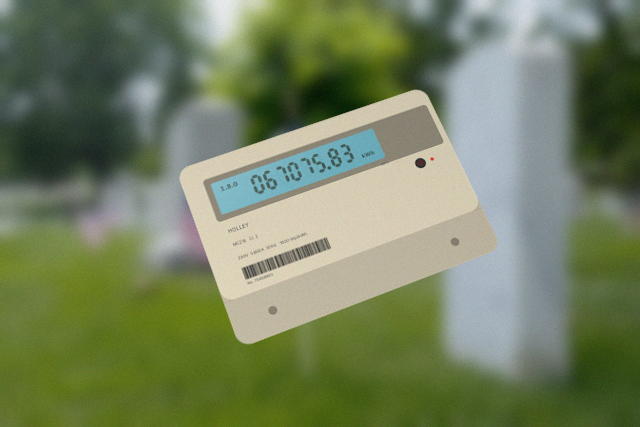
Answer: 67075.83 kWh
